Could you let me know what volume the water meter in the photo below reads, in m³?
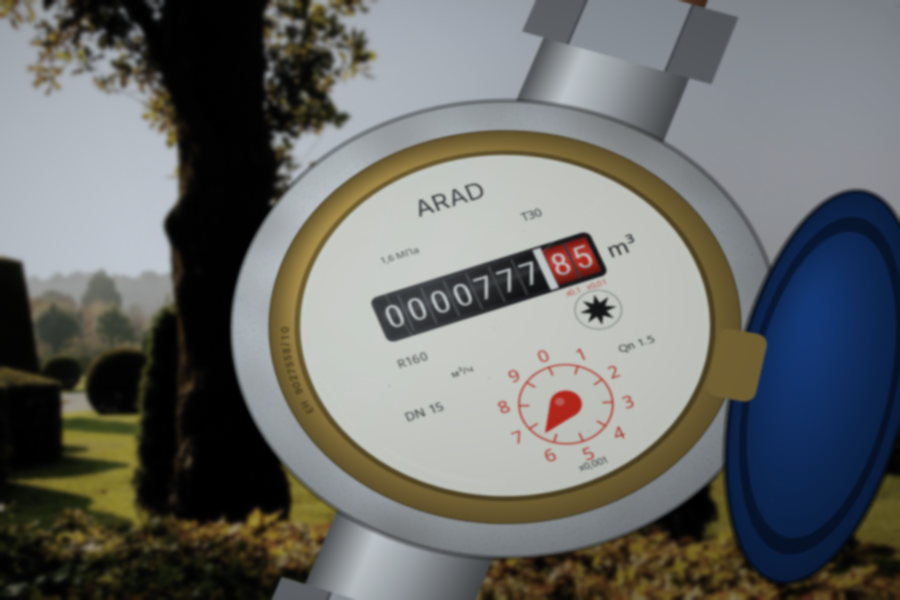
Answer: 777.856 m³
